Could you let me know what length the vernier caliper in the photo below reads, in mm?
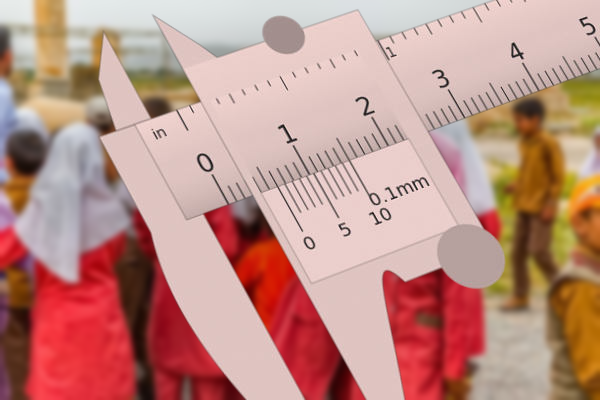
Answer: 6.0 mm
